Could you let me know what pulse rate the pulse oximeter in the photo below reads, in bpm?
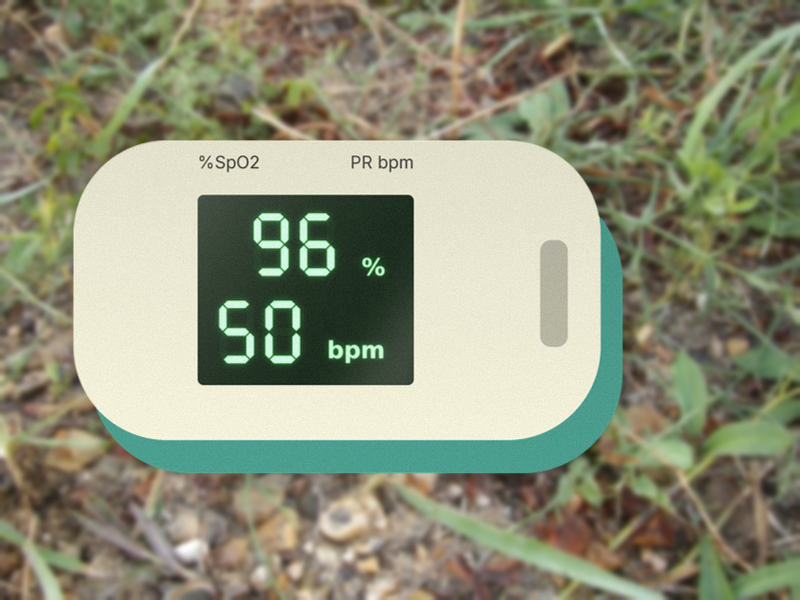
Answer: 50 bpm
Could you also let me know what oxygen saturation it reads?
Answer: 96 %
